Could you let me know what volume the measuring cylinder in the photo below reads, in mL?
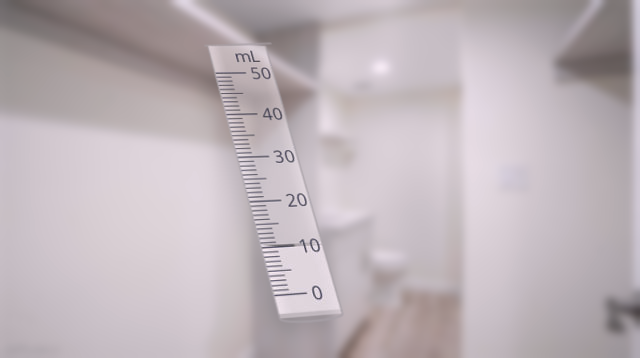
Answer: 10 mL
